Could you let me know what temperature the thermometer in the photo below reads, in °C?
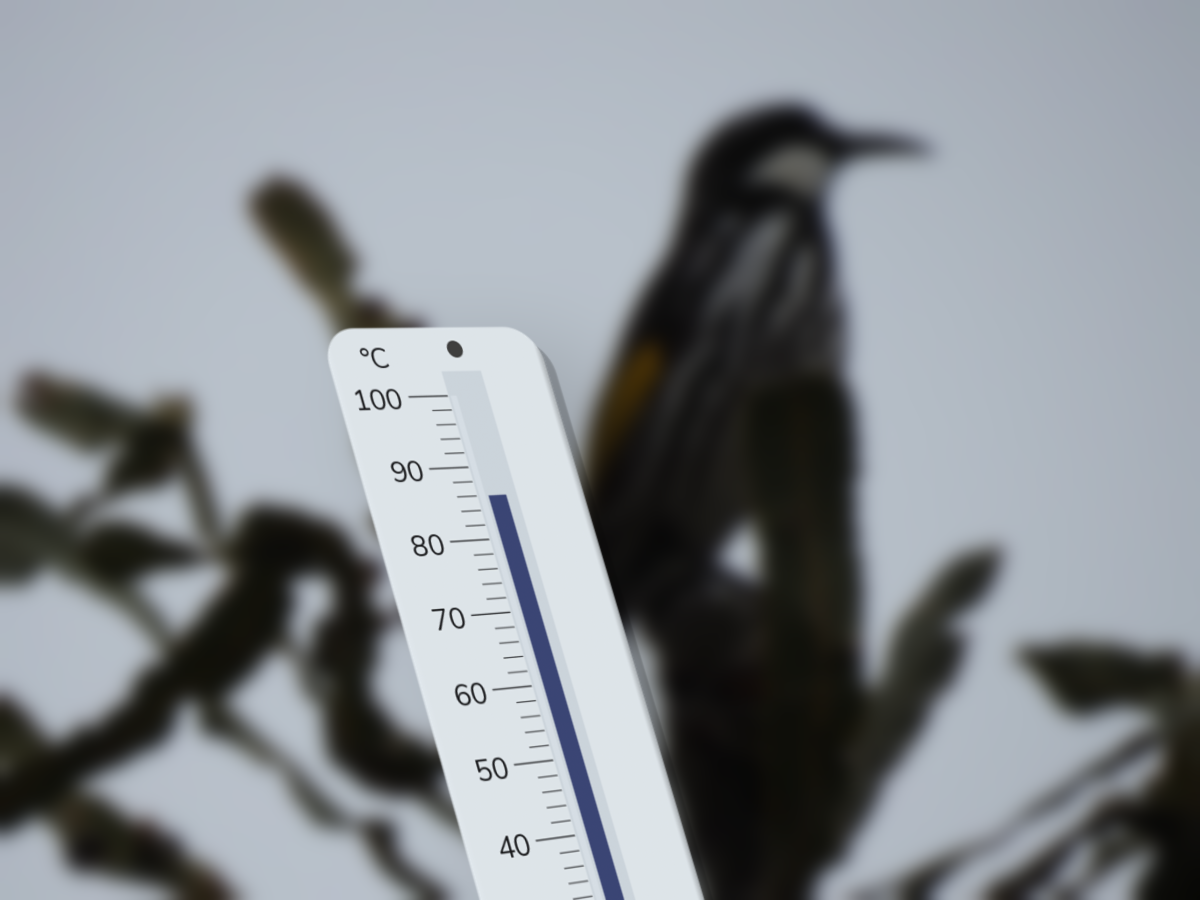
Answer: 86 °C
